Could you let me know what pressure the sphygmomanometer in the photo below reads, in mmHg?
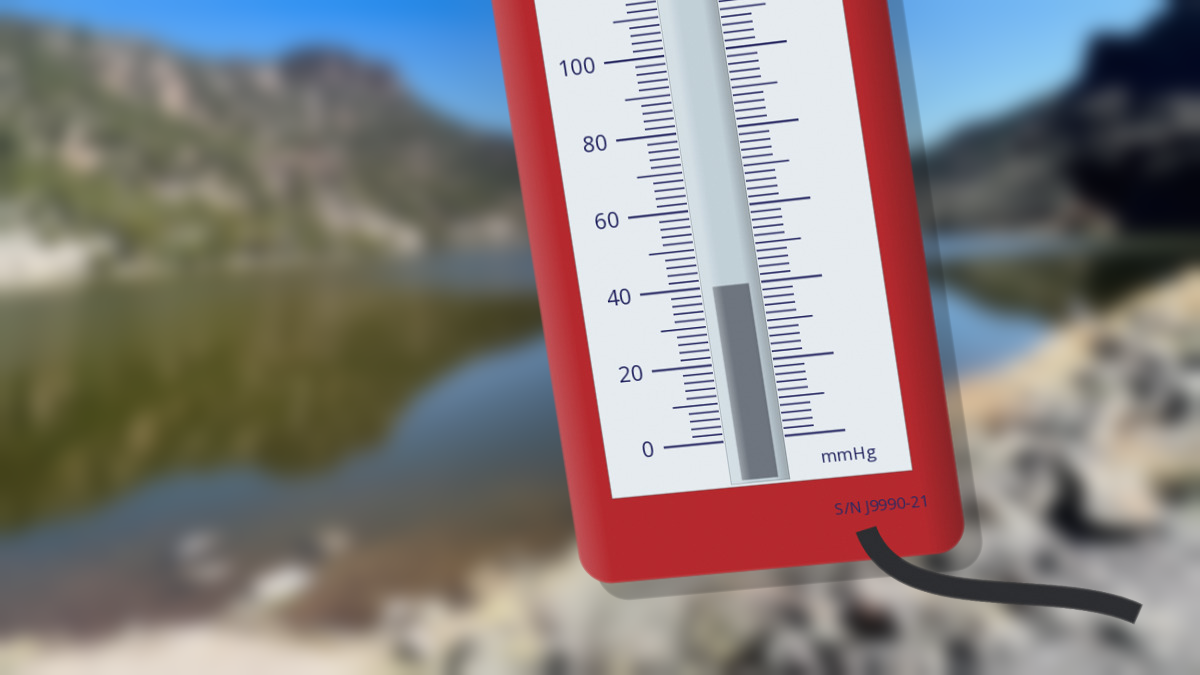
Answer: 40 mmHg
